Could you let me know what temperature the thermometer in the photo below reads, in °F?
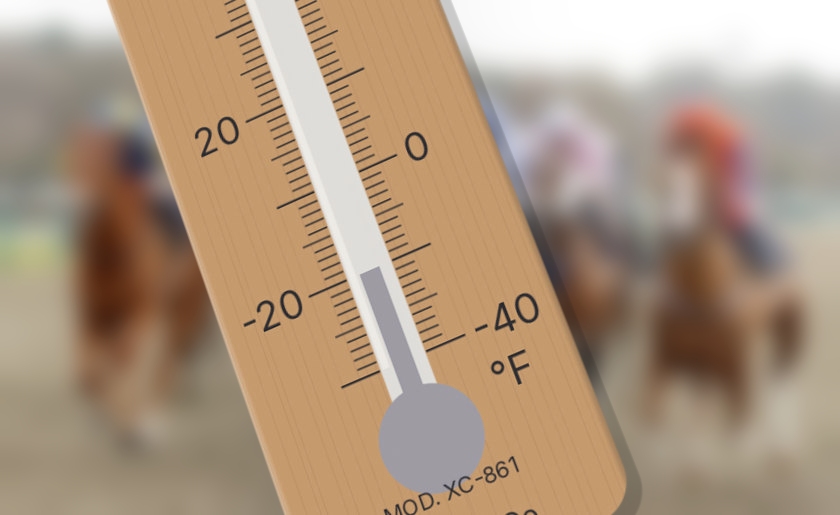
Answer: -20 °F
